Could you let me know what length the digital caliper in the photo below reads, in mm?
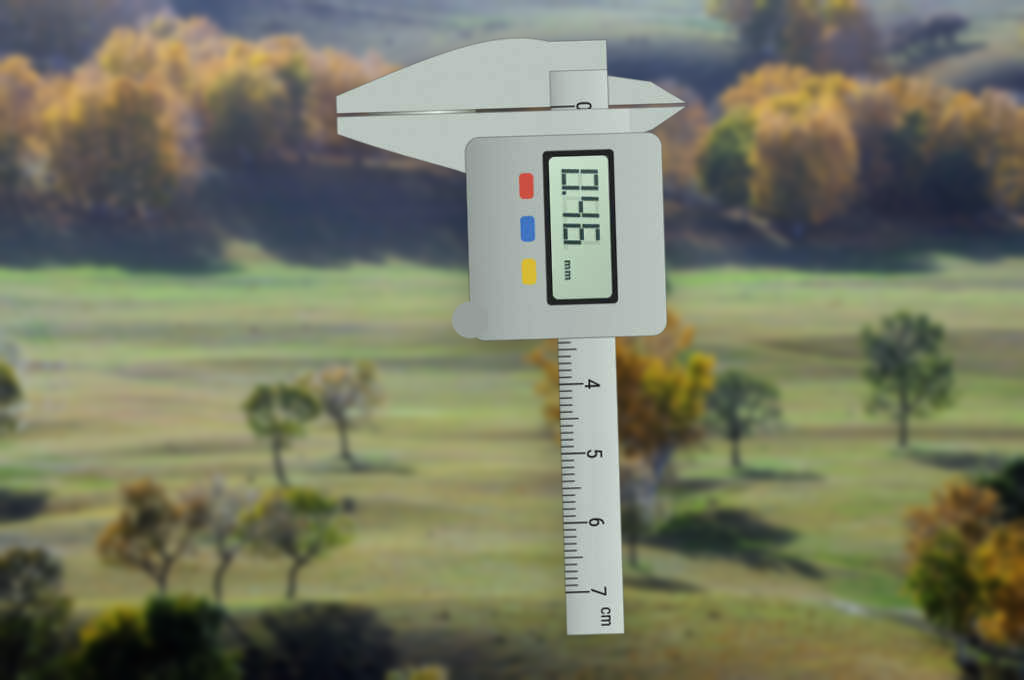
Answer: 0.46 mm
